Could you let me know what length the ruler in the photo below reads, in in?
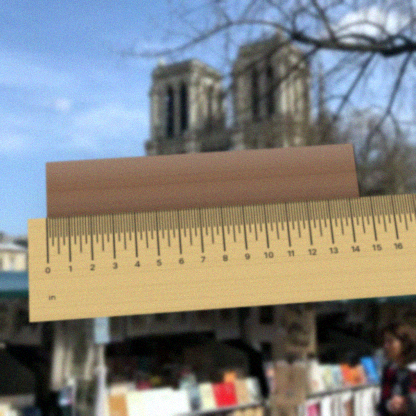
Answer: 14.5 in
